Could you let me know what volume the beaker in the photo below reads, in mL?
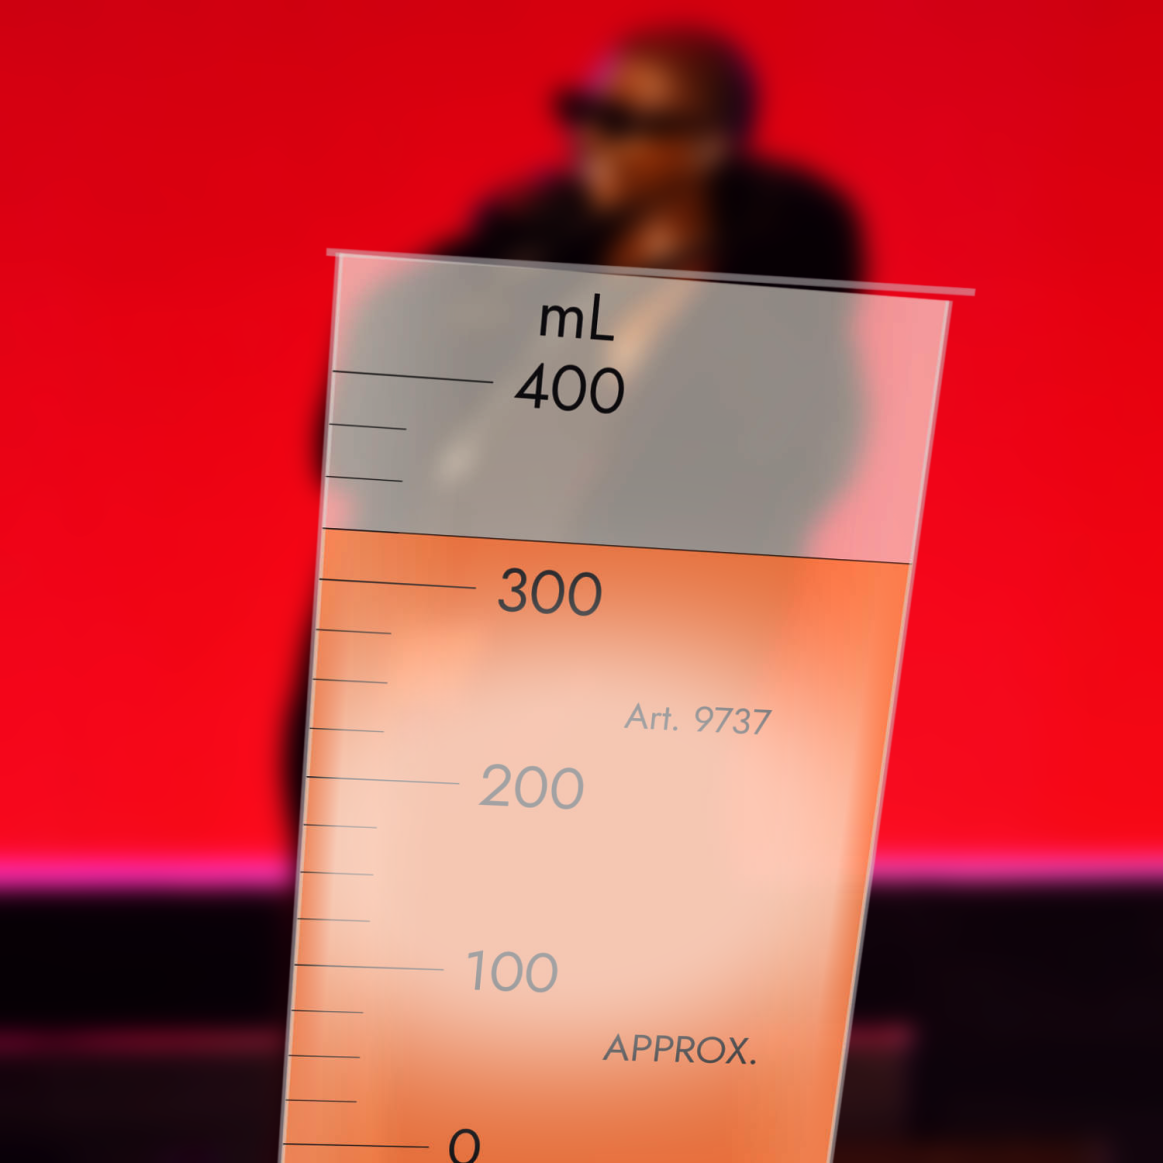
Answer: 325 mL
